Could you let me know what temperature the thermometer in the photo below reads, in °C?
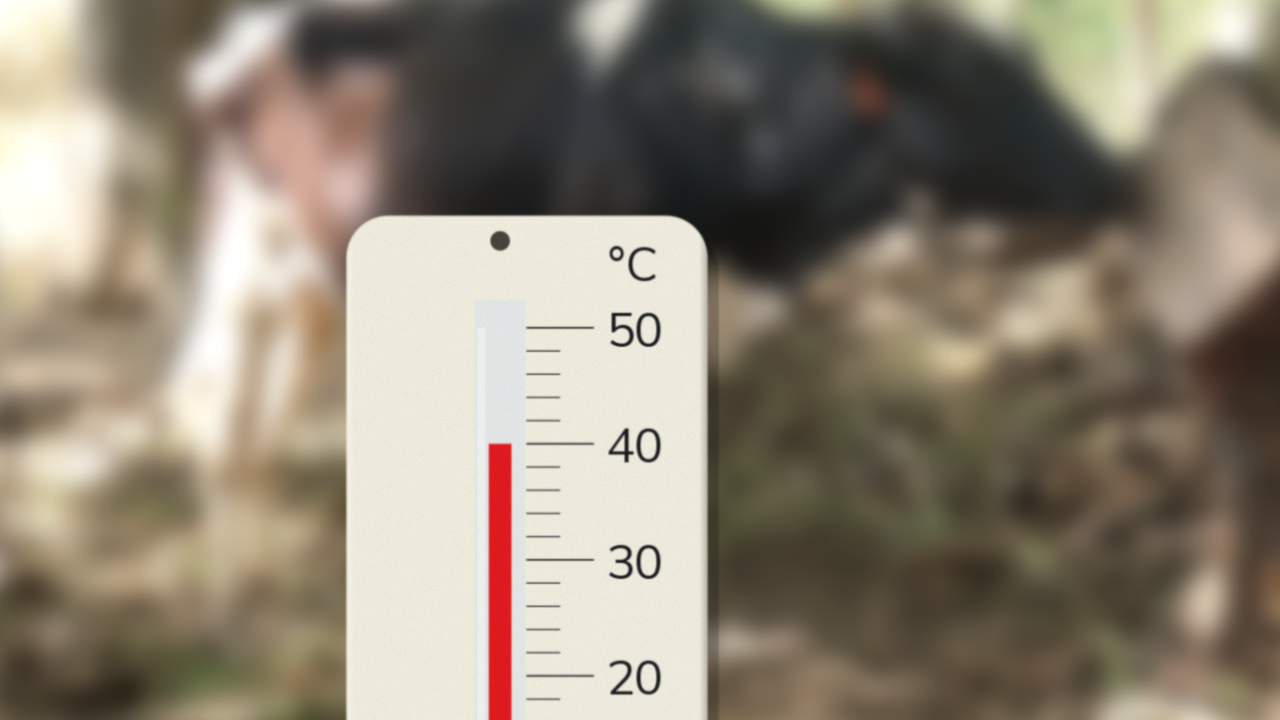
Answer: 40 °C
